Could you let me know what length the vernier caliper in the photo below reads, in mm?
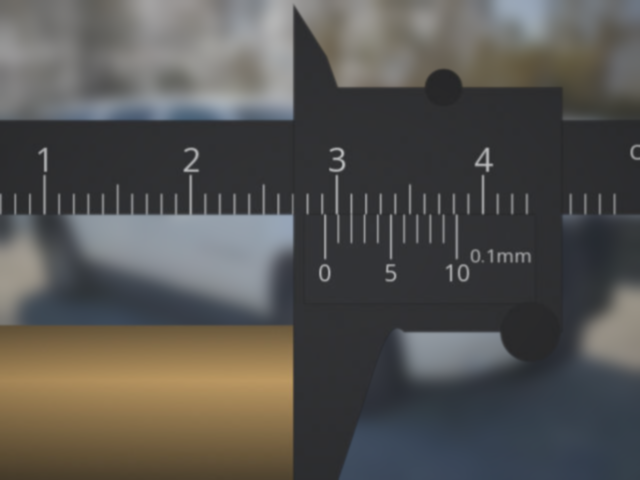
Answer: 29.2 mm
